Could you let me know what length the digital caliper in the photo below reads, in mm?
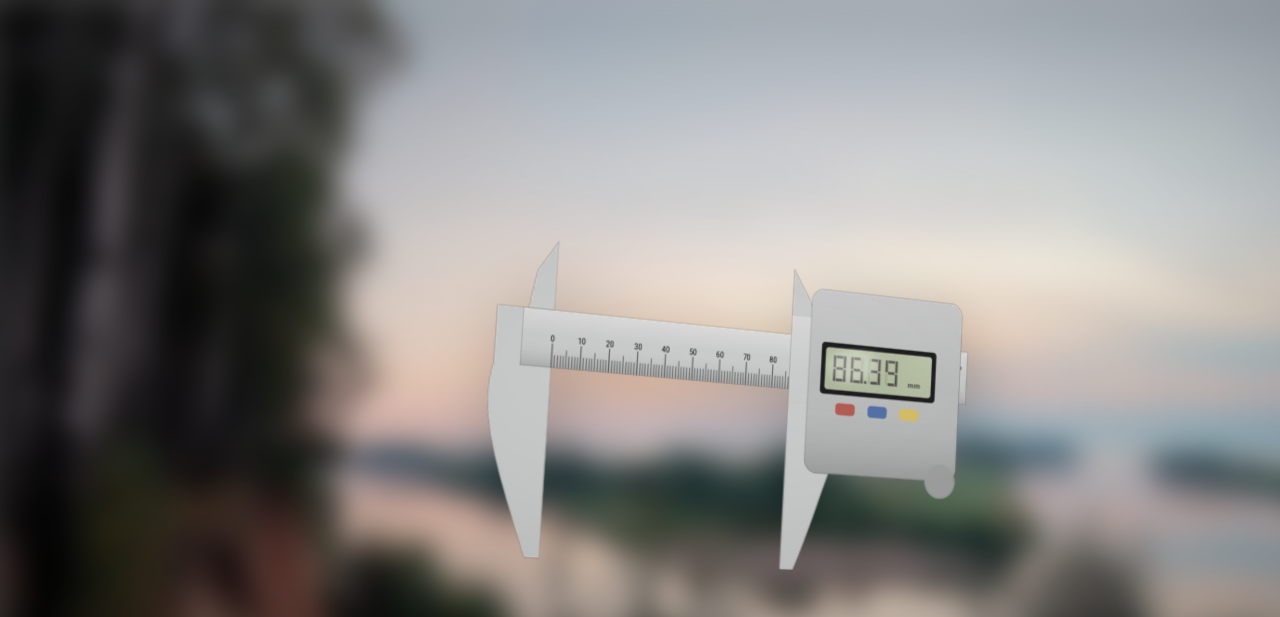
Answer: 86.39 mm
